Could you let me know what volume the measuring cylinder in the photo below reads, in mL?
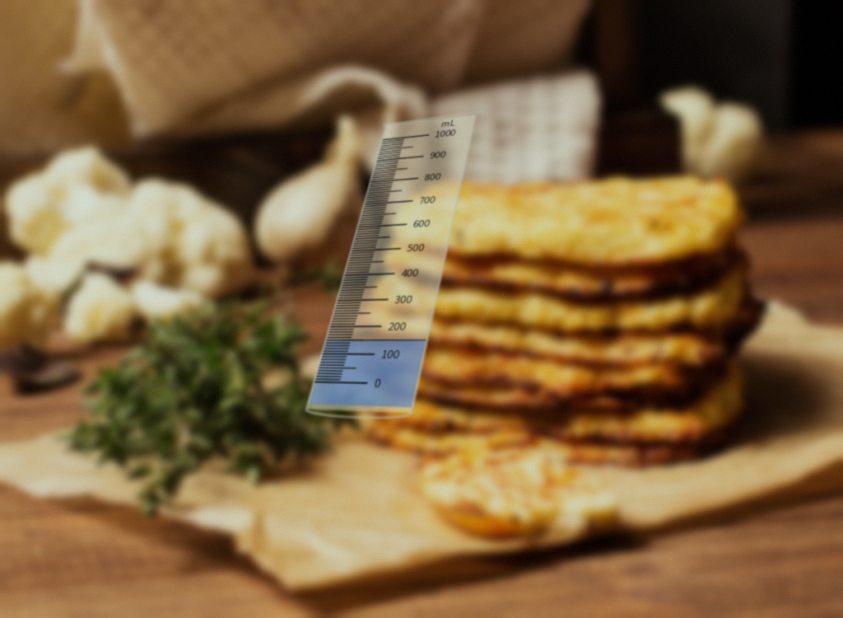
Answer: 150 mL
